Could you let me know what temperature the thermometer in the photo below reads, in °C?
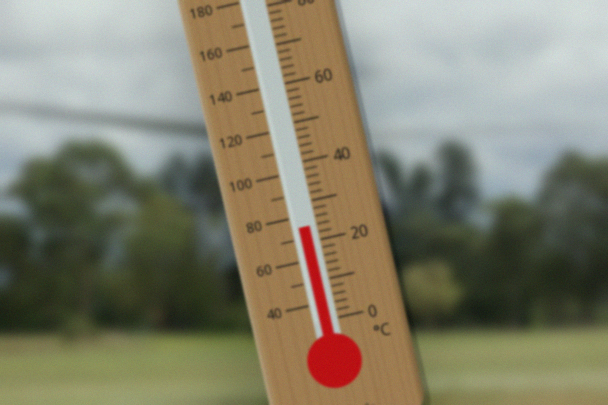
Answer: 24 °C
